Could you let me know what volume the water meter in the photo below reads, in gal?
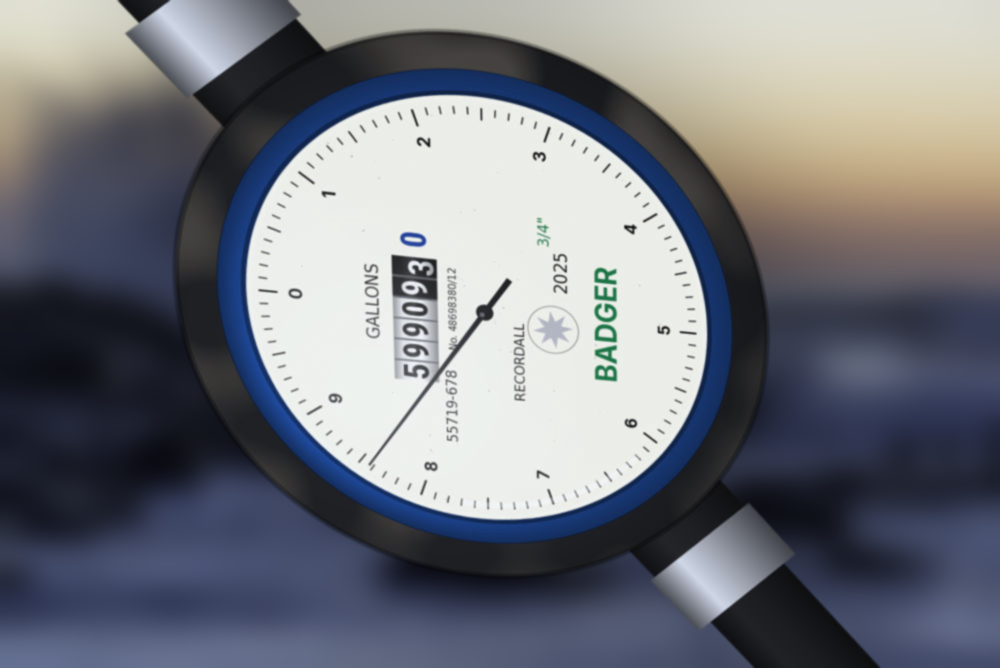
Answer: 5990928.4 gal
